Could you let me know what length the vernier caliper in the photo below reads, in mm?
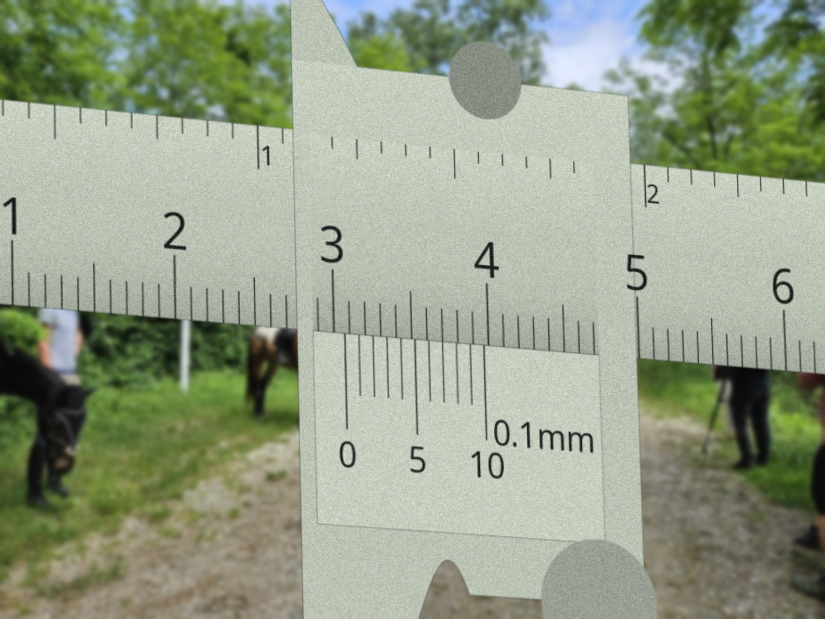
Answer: 30.7 mm
